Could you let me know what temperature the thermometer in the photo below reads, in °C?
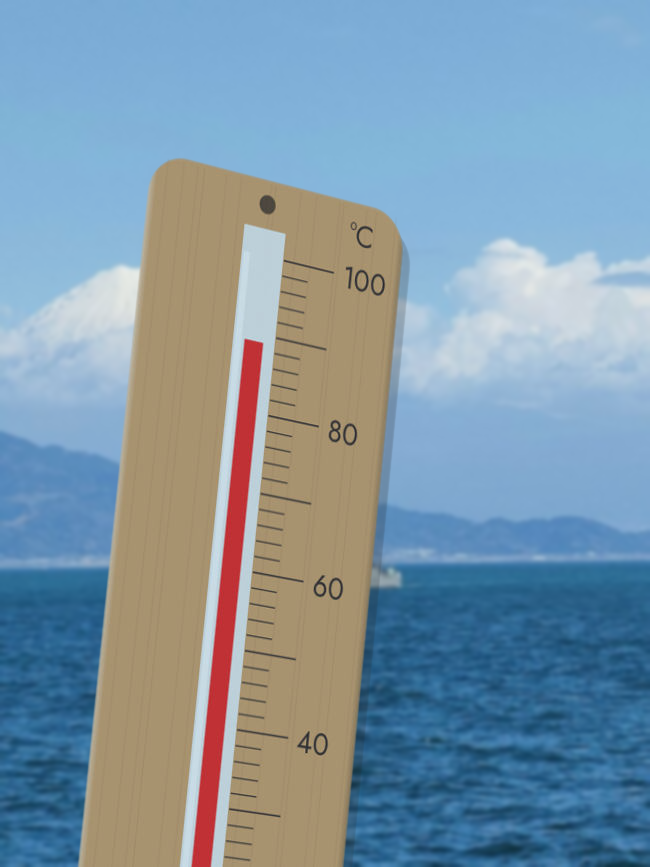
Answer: 89 °C
